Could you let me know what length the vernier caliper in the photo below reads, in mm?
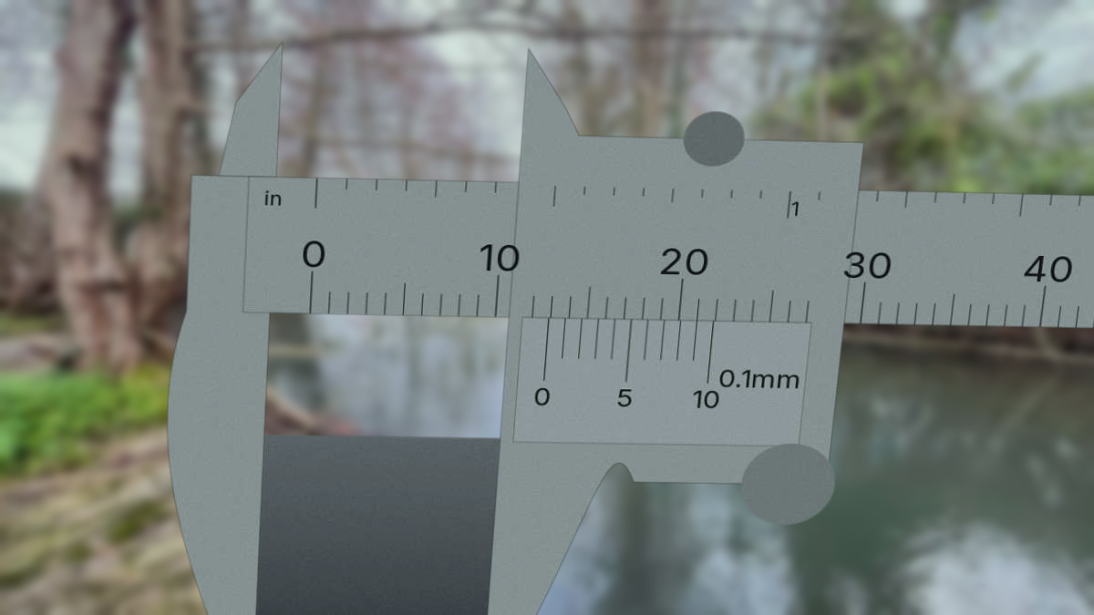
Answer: 12.9 mm
